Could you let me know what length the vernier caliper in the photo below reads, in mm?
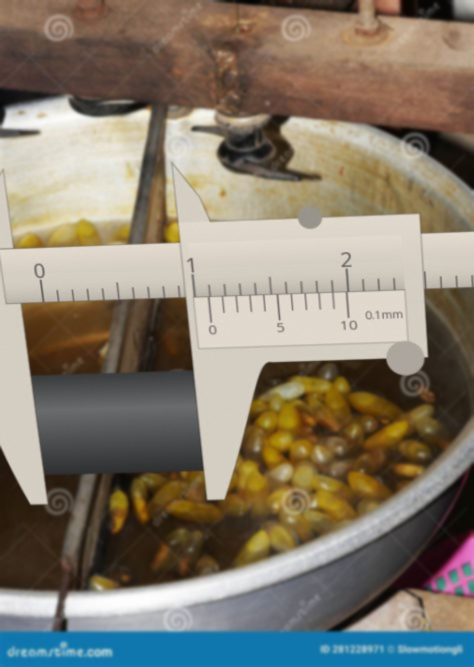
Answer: 10.9 mm
